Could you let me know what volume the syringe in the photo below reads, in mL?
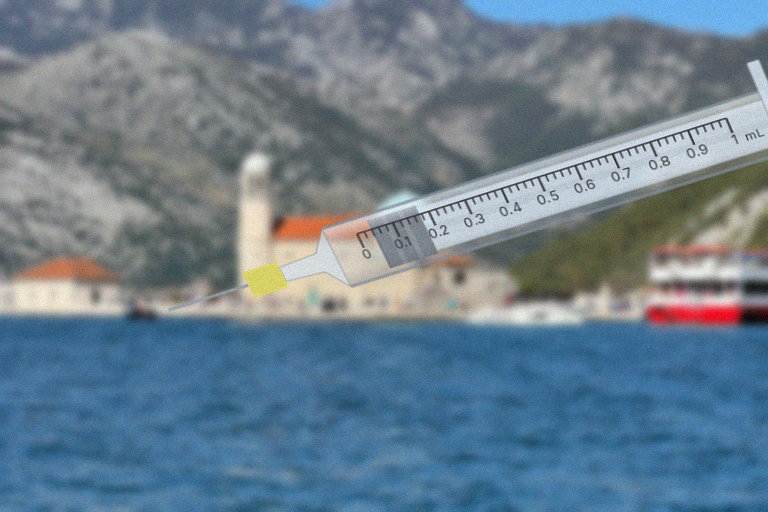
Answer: 0.04 mL
